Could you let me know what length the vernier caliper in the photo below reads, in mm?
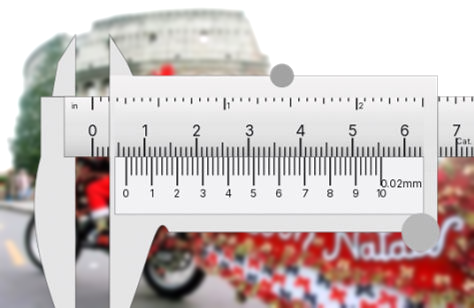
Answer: 6.5 mm
